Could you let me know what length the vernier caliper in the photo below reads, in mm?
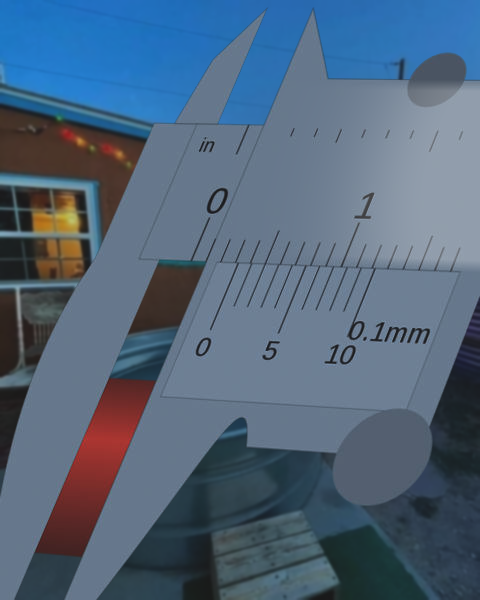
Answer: 3.2 mm
